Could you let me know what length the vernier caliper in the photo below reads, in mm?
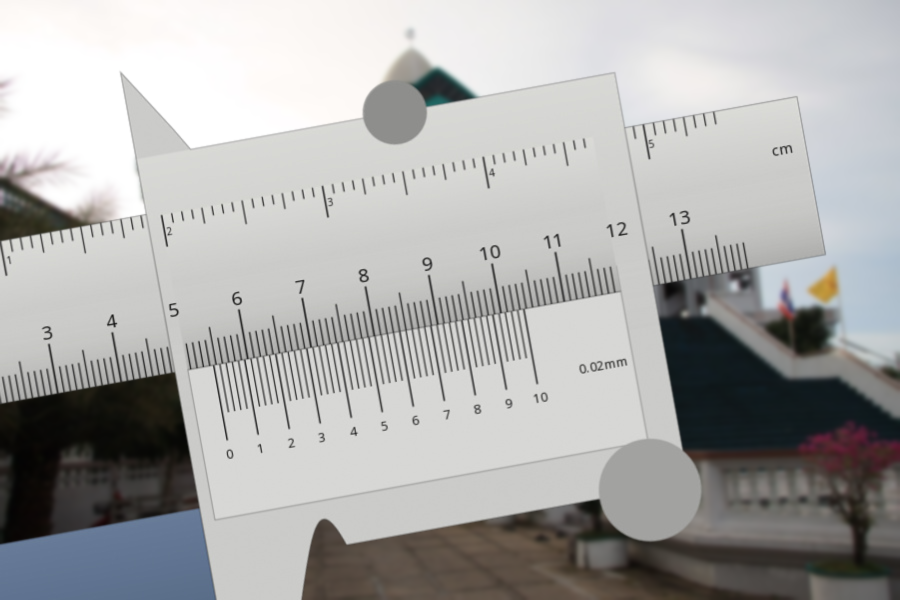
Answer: 54.6 mm
